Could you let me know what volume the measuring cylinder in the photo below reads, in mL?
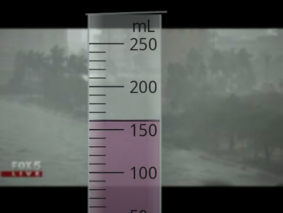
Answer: 160 mL
